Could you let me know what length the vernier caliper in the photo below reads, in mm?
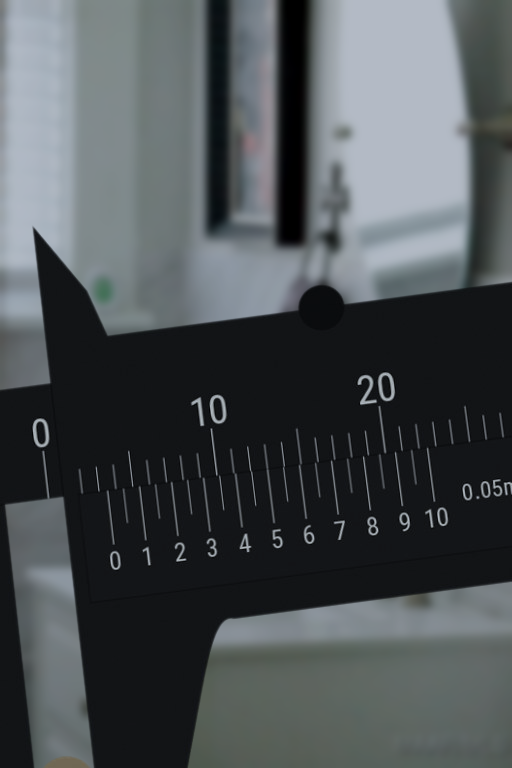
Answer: 3.5 mm
